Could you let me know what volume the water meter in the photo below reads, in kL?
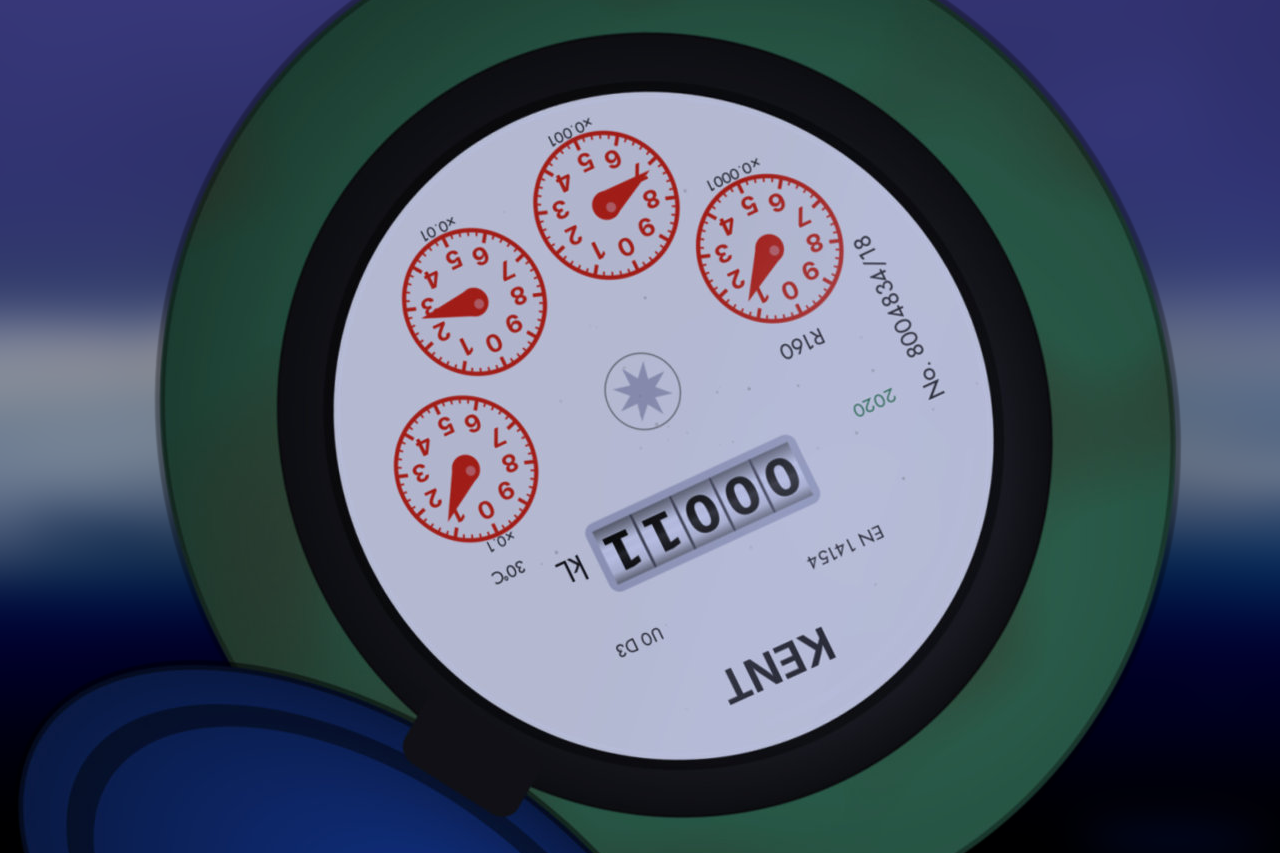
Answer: 11.1271 kL
